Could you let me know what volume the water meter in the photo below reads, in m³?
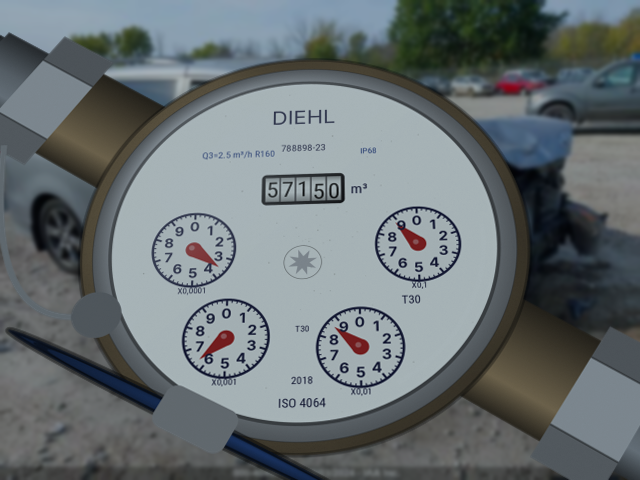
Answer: 57149.8863 m³
